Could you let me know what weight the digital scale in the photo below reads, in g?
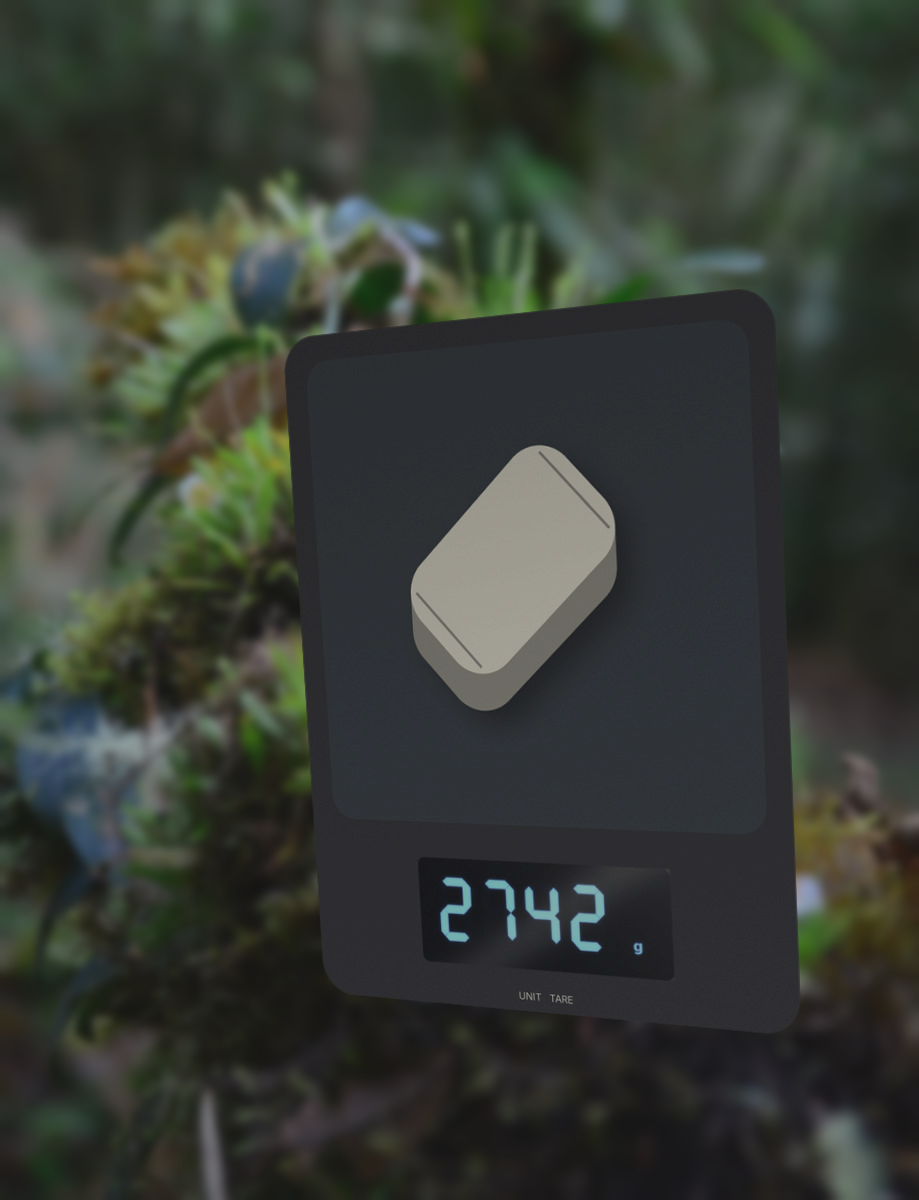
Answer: 2742 g
